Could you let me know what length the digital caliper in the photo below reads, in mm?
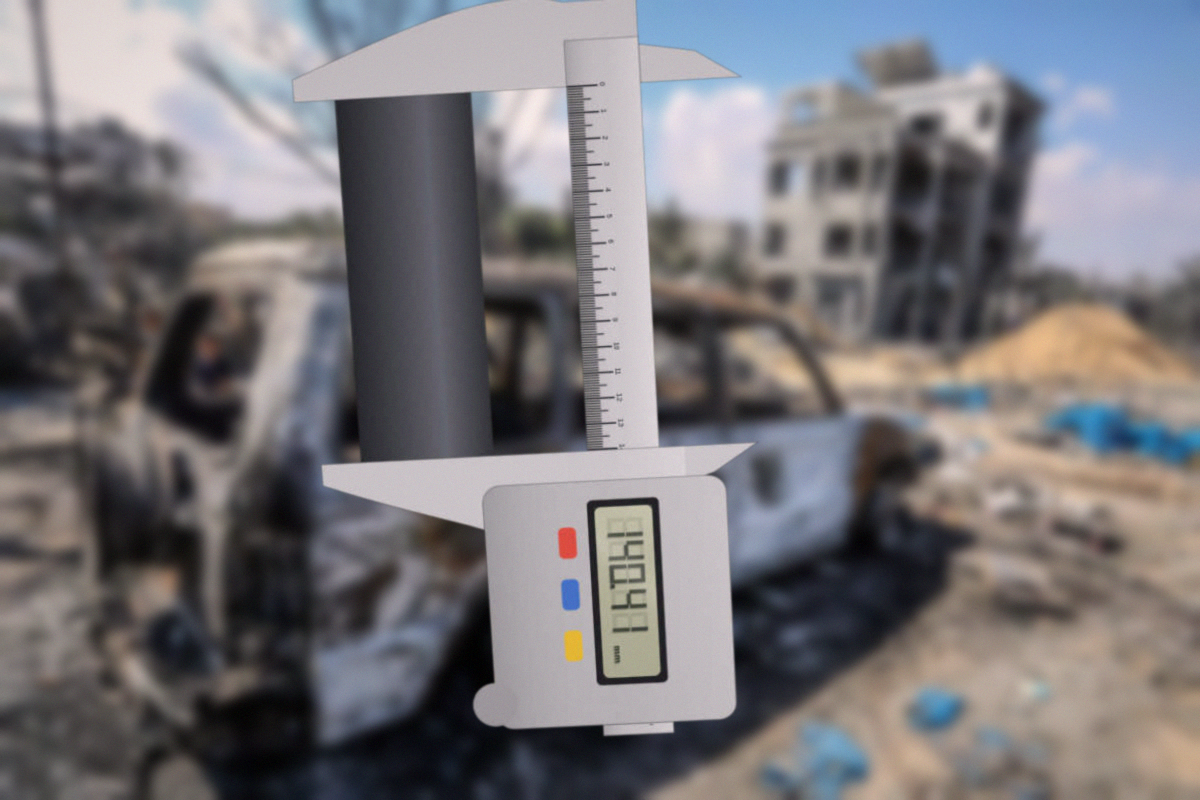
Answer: 140.41 mm
